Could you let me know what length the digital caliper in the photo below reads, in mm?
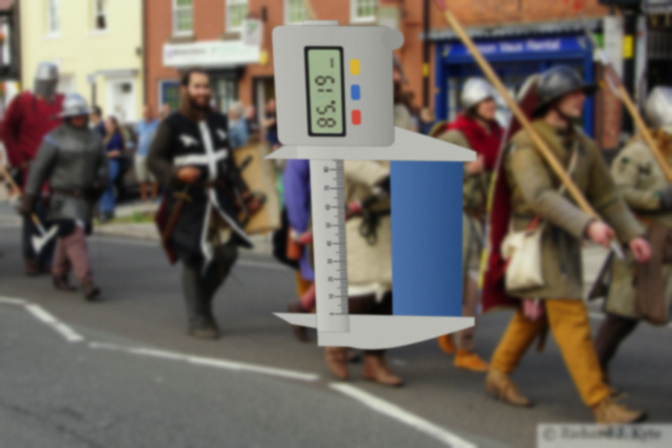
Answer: 85.19 mm
